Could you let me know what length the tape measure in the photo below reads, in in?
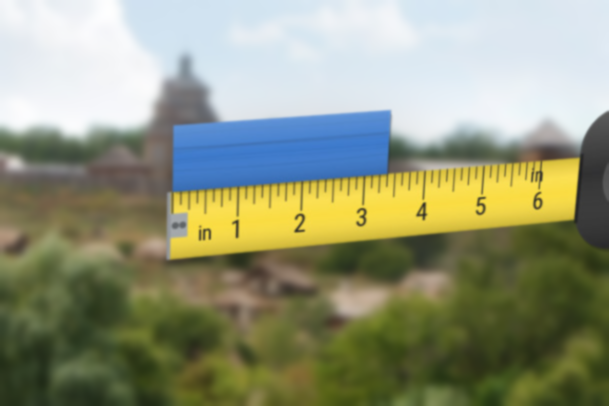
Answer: 3.375 in
